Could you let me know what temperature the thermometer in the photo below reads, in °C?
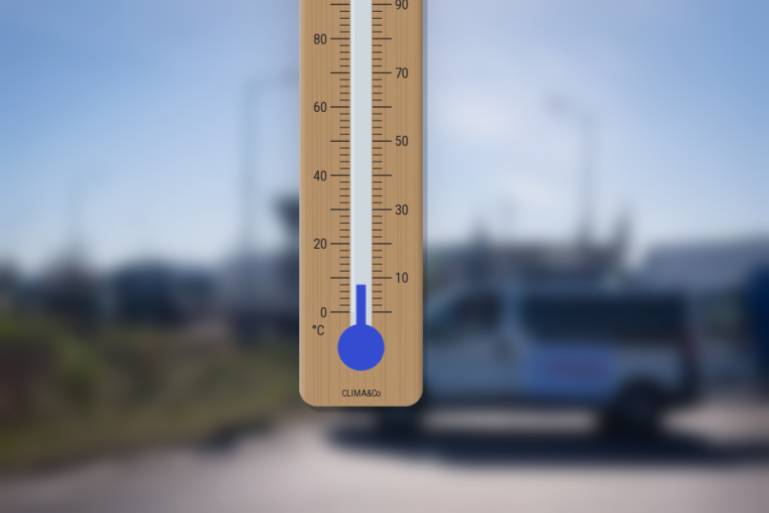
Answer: 8 °C
